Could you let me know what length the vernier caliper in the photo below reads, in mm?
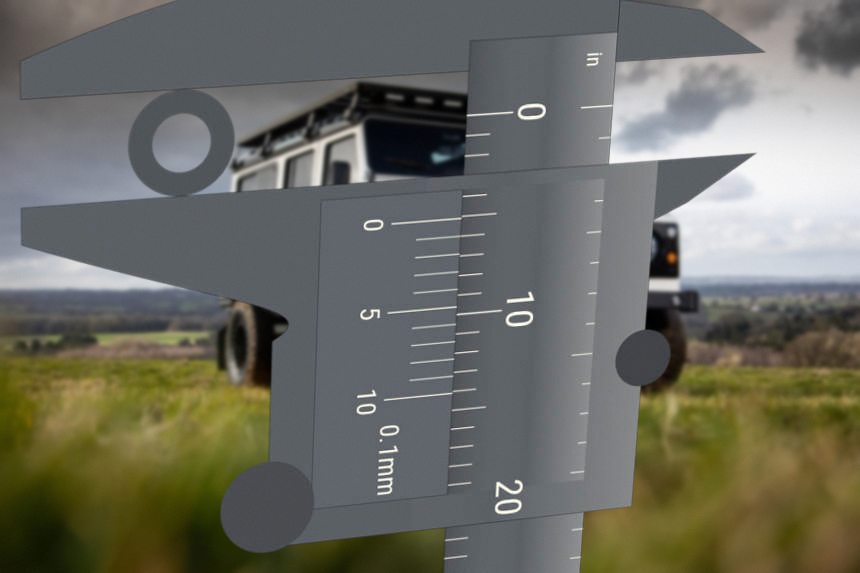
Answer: 5.1 mm
